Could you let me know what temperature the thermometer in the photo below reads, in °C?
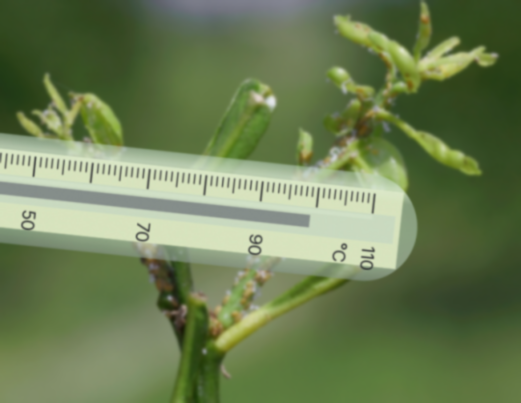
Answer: 99 °C
